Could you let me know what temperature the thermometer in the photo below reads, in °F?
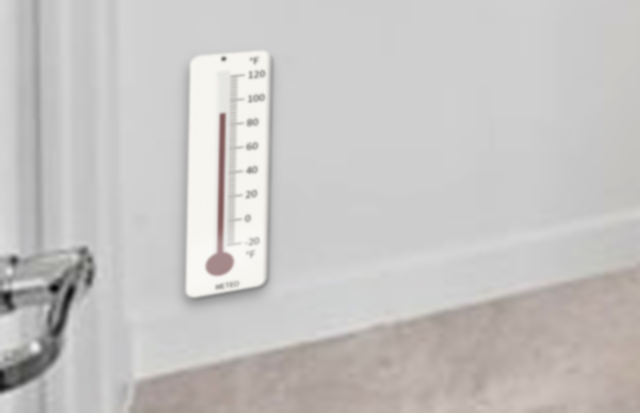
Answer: 90 °F
